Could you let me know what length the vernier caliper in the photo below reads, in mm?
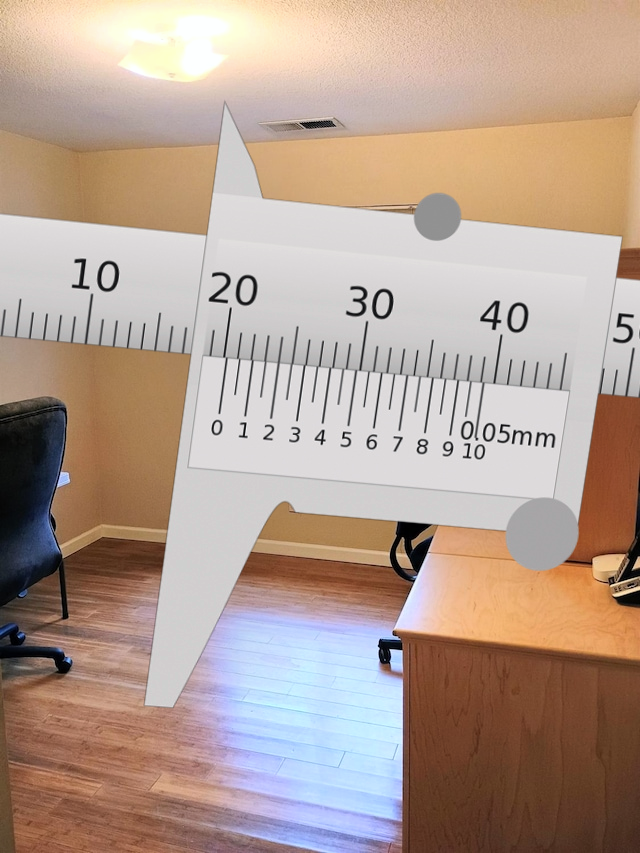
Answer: 20.2 mm
